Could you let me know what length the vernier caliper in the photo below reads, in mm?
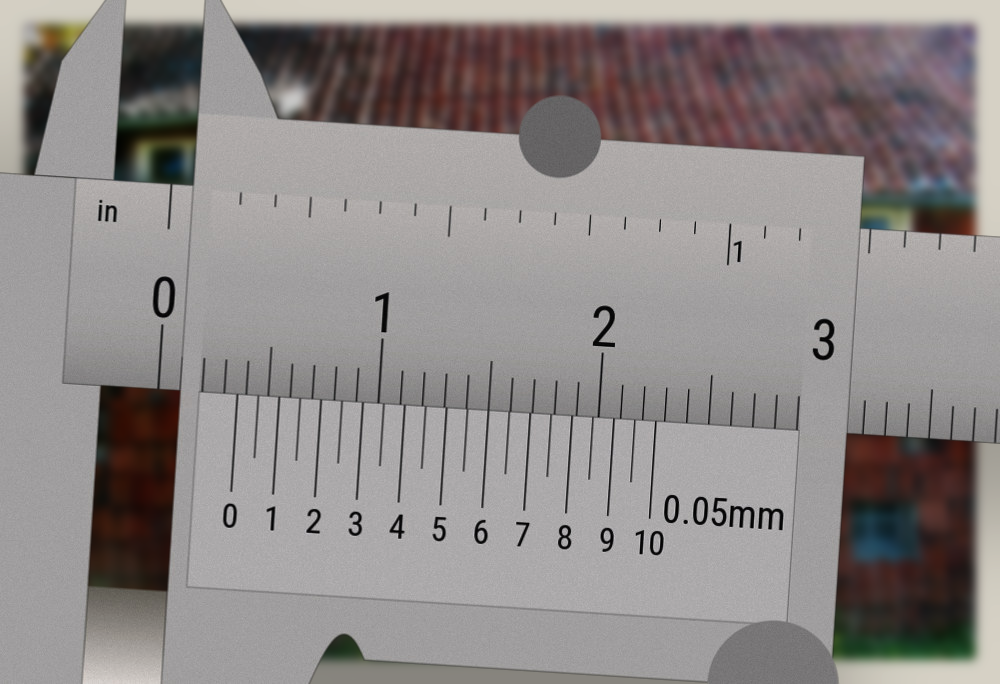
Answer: 3.6 mm
